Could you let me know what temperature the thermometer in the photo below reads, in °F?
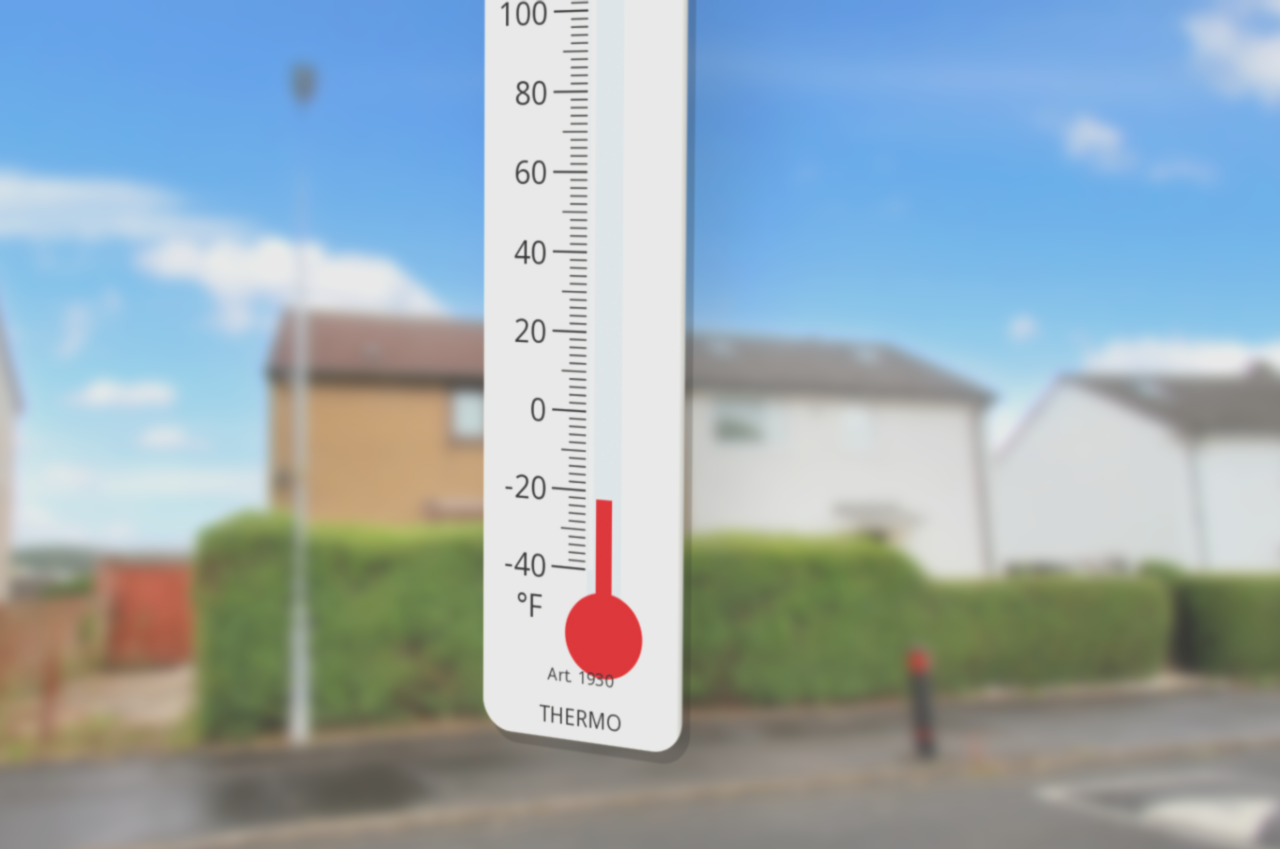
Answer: -22 °F
